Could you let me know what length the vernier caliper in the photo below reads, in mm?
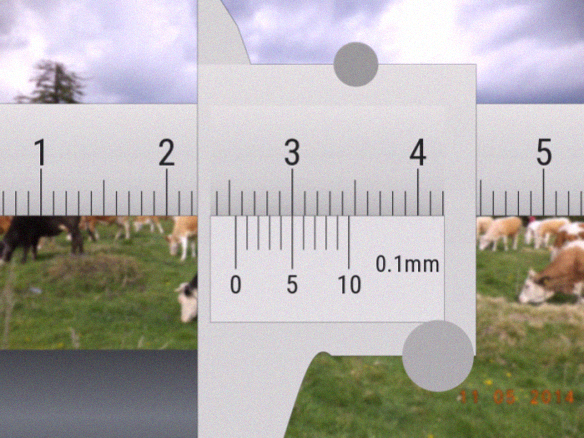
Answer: 25.5 mm
